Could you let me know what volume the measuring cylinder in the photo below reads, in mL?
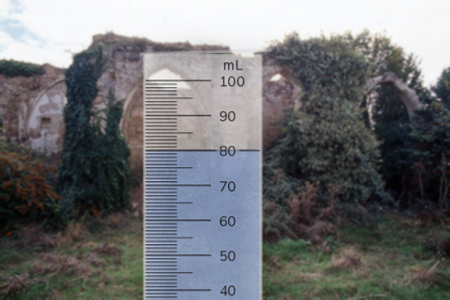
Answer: 80 mL
